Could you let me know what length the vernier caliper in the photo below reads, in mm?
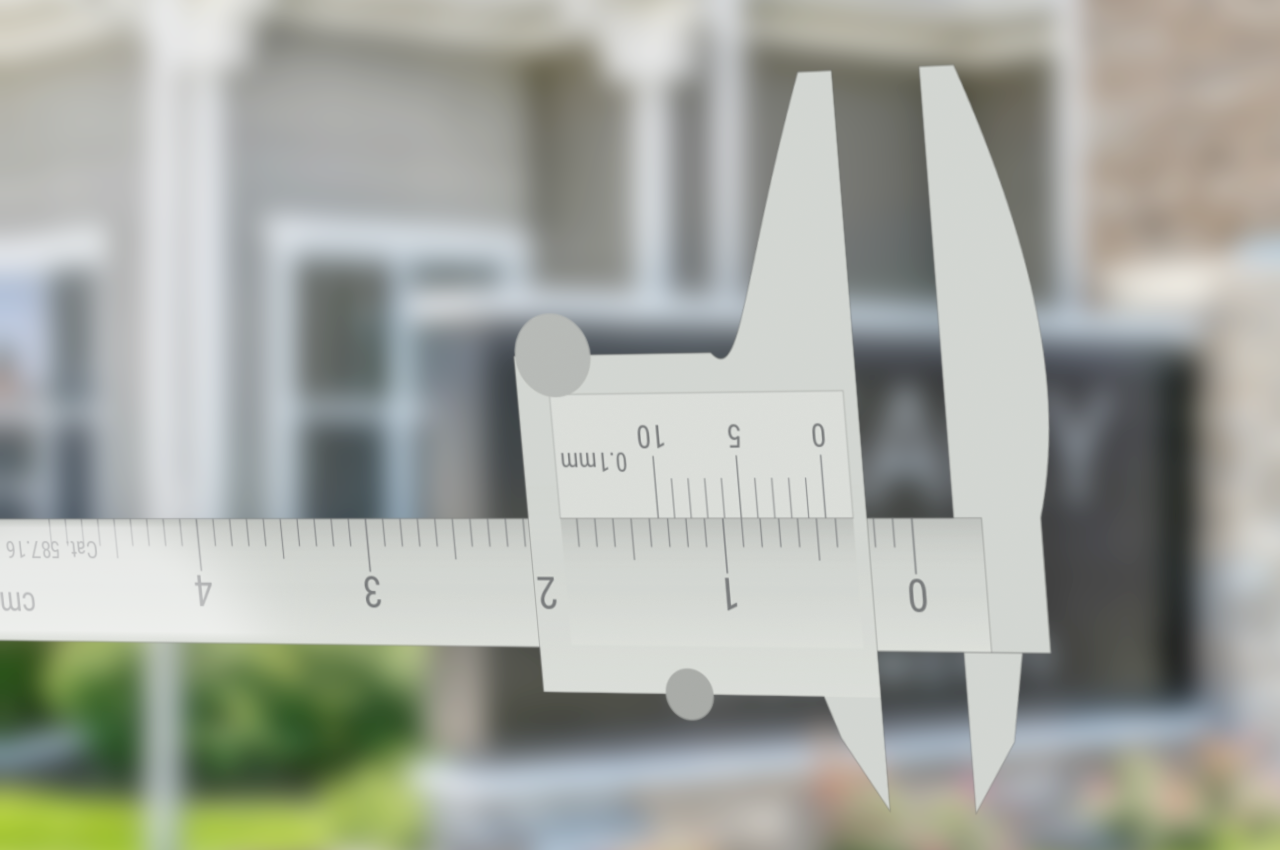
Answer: 4.5 mm
